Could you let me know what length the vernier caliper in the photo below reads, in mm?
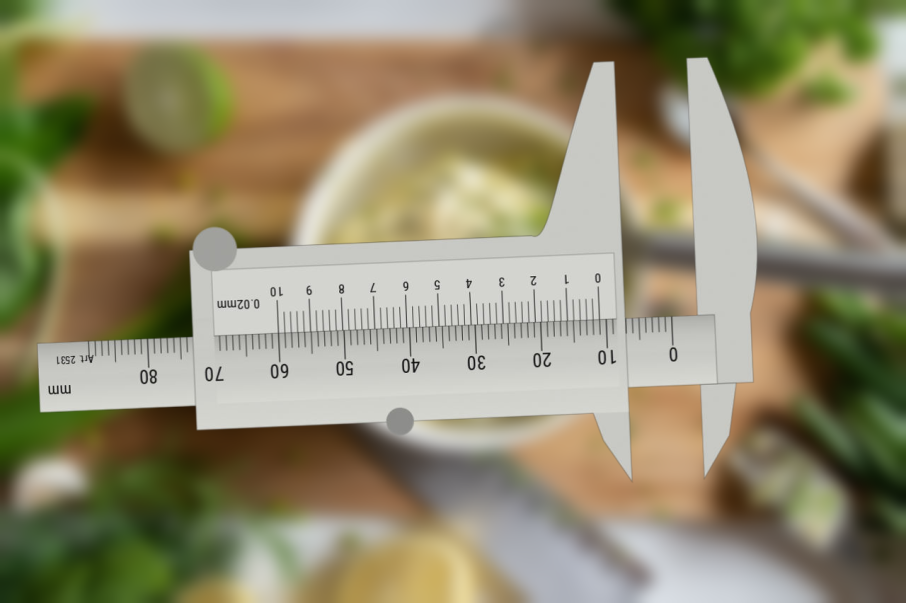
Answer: 11.0 mm
